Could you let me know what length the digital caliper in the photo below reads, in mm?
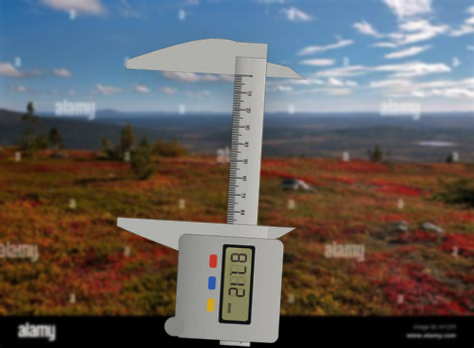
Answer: 87.12 mm
